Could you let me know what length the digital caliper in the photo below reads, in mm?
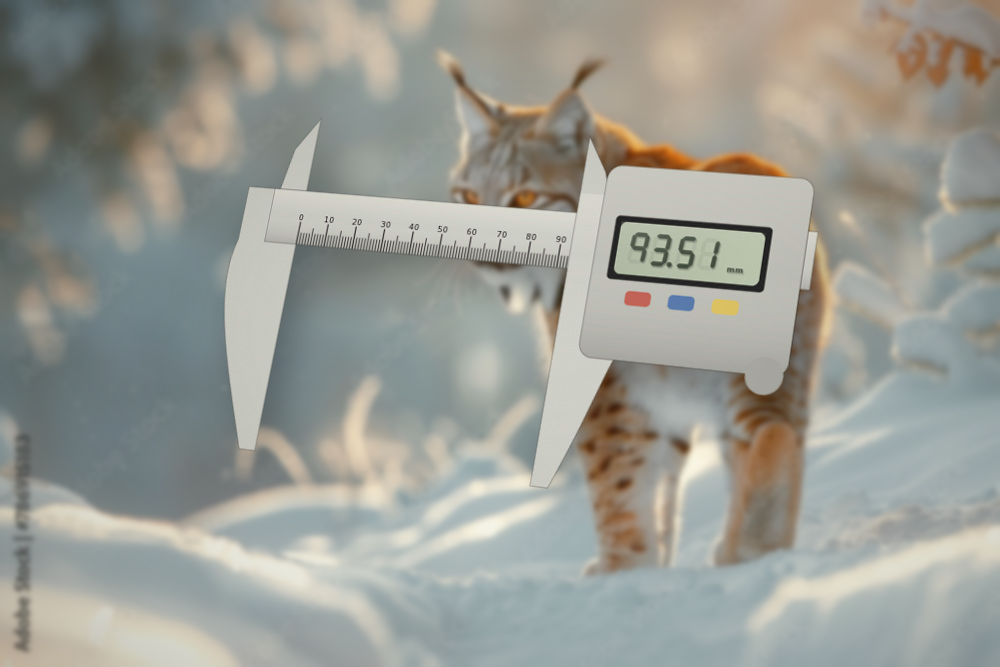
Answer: 93.51 mm
